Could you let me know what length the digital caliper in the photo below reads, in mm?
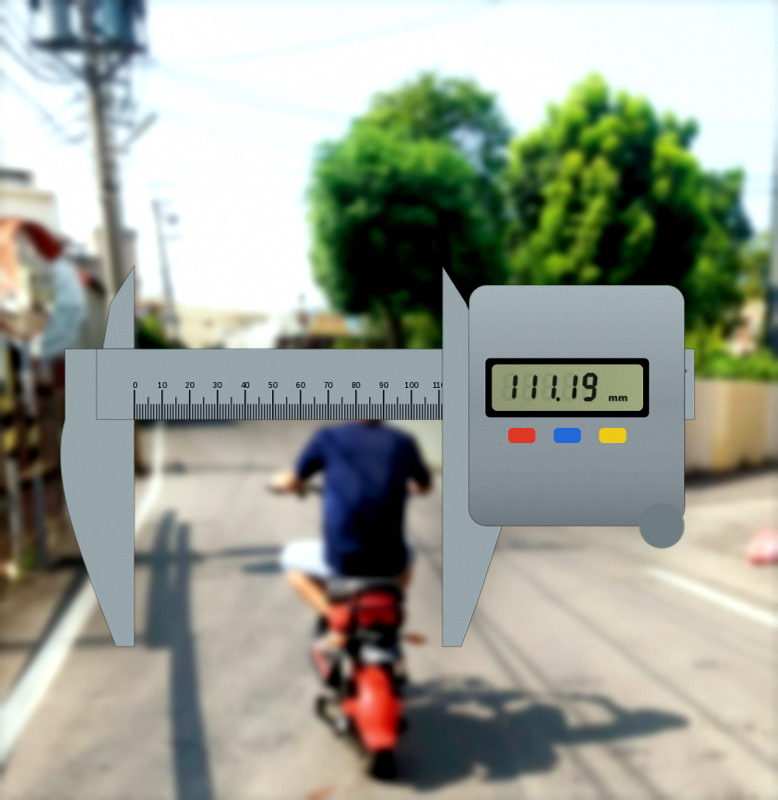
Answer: 111.19 mm
